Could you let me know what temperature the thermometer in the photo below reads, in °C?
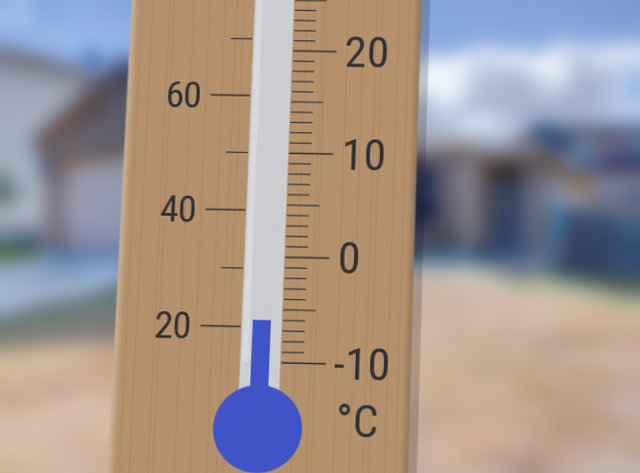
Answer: -6 °C
